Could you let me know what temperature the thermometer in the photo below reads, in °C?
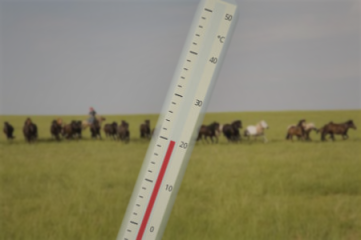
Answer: 20 °C
